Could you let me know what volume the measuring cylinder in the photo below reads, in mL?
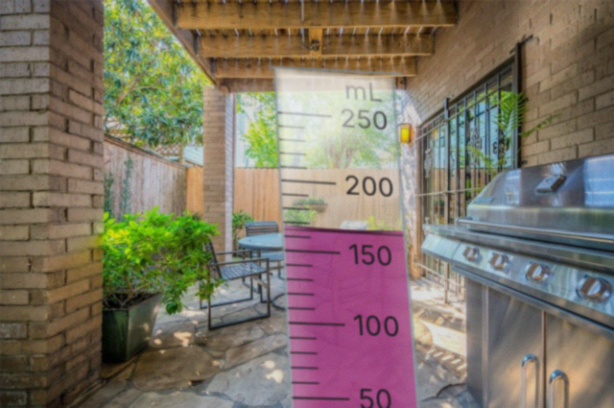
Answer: 165 mL
